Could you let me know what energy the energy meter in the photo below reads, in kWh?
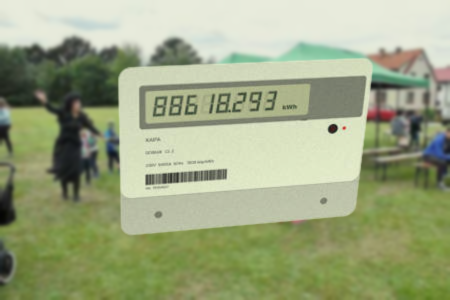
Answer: 88618.293 kWh
